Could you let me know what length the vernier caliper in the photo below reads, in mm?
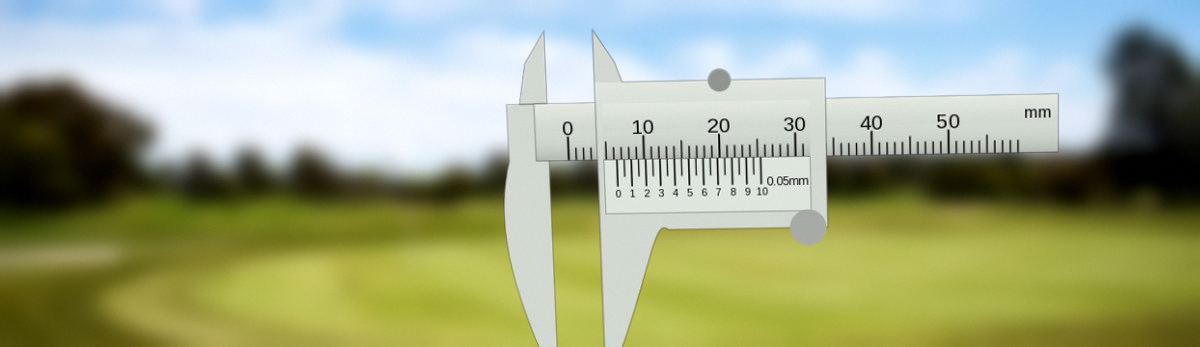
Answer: 6.4 mm
